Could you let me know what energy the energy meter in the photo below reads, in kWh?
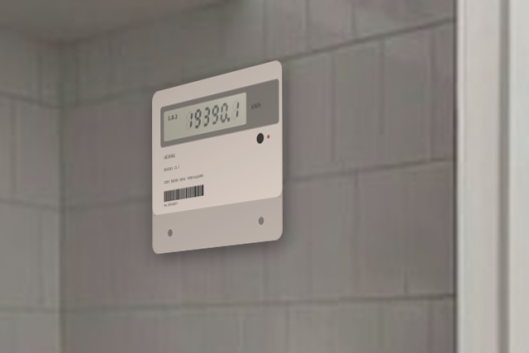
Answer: 19390.1 kWh
